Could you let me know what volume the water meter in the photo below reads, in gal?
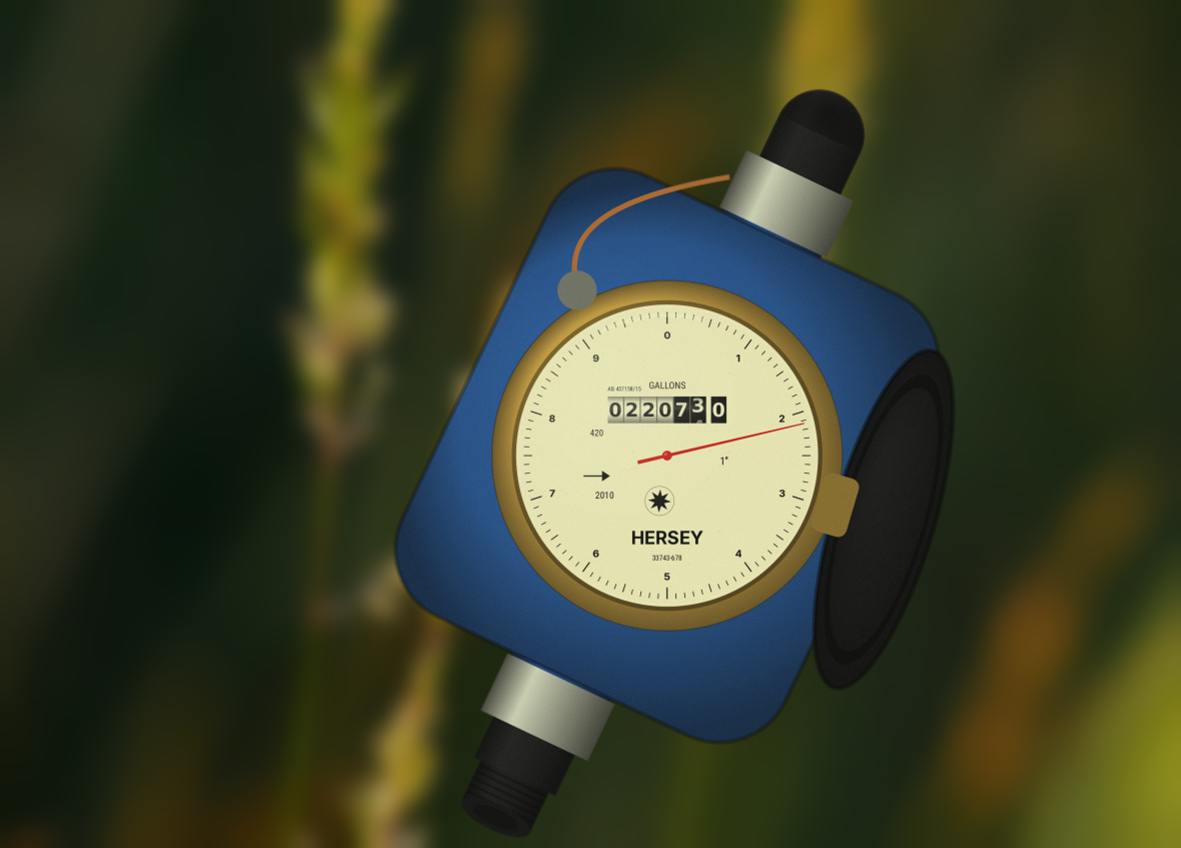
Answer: 220732.1 gal
